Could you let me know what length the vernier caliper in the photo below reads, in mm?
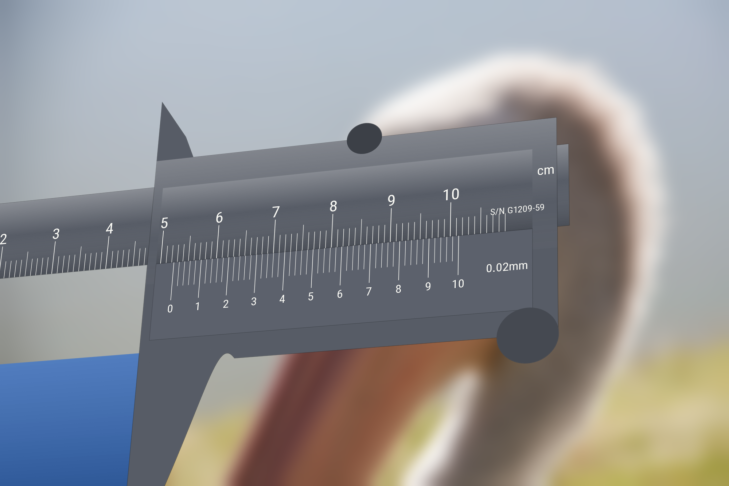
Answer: 52.4 mm
